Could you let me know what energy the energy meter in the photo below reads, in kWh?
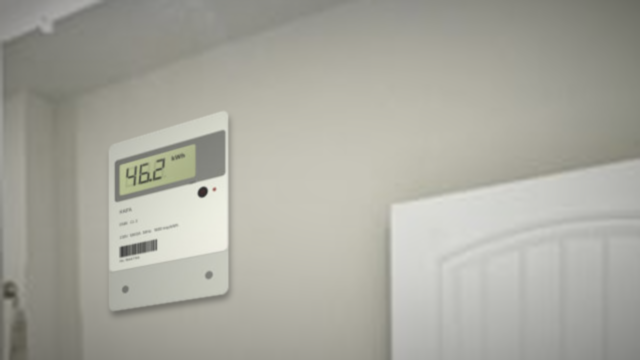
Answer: 46.2 kWh
